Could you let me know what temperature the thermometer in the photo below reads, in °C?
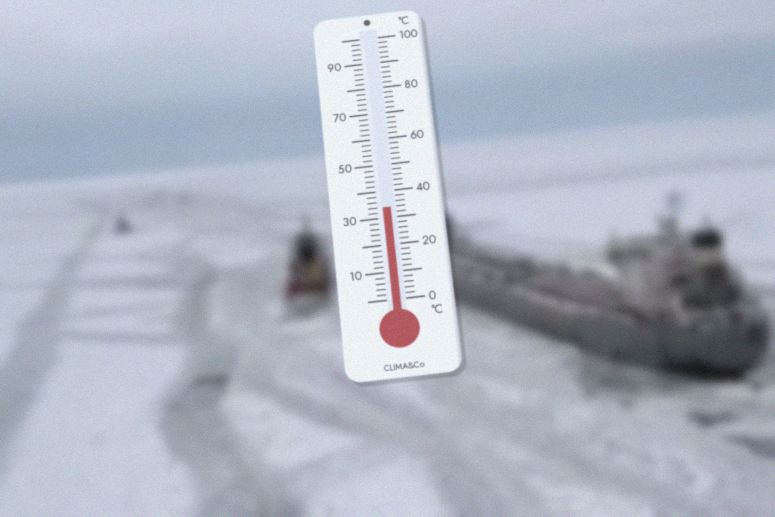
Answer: 34 °C
